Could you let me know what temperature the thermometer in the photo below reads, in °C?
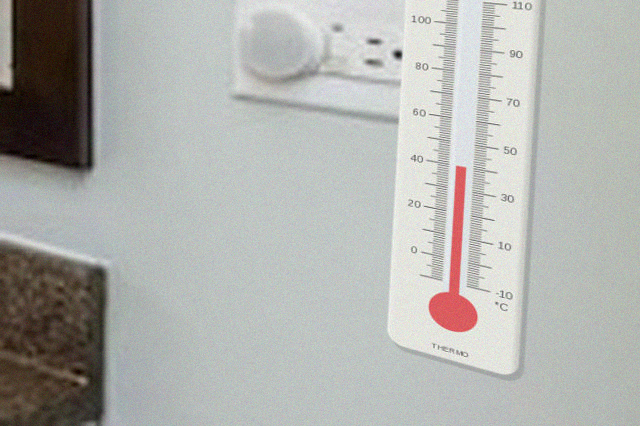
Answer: 40 °C
